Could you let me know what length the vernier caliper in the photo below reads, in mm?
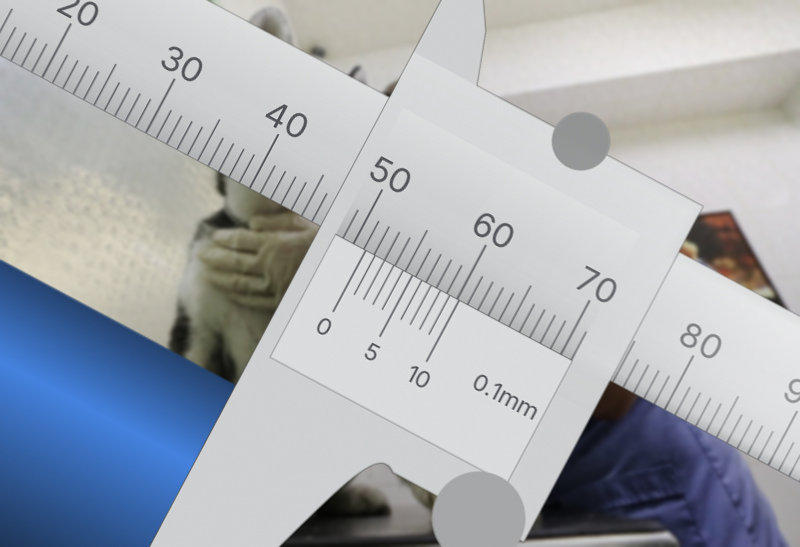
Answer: 51.2 mm
